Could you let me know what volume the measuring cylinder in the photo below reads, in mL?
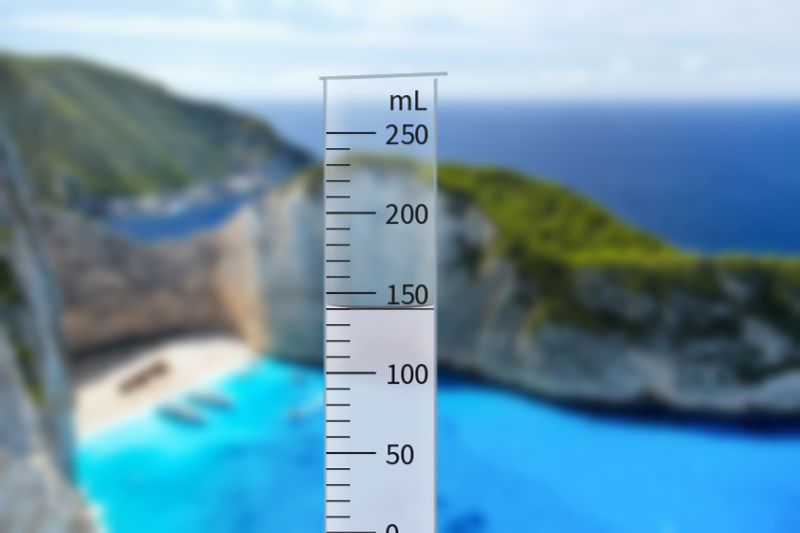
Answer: 140 mL
